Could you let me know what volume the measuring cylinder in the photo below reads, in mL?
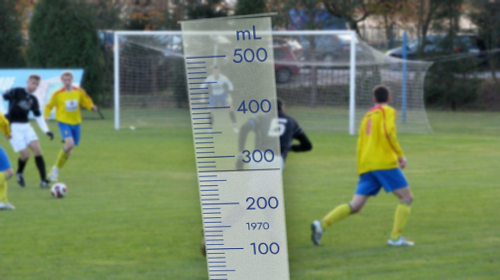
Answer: 270 mL
